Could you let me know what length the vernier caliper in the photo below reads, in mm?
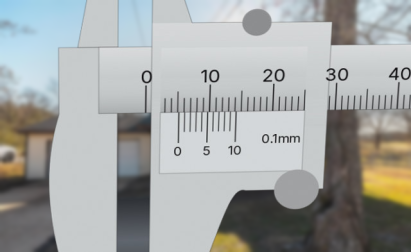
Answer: 5.2 mm
